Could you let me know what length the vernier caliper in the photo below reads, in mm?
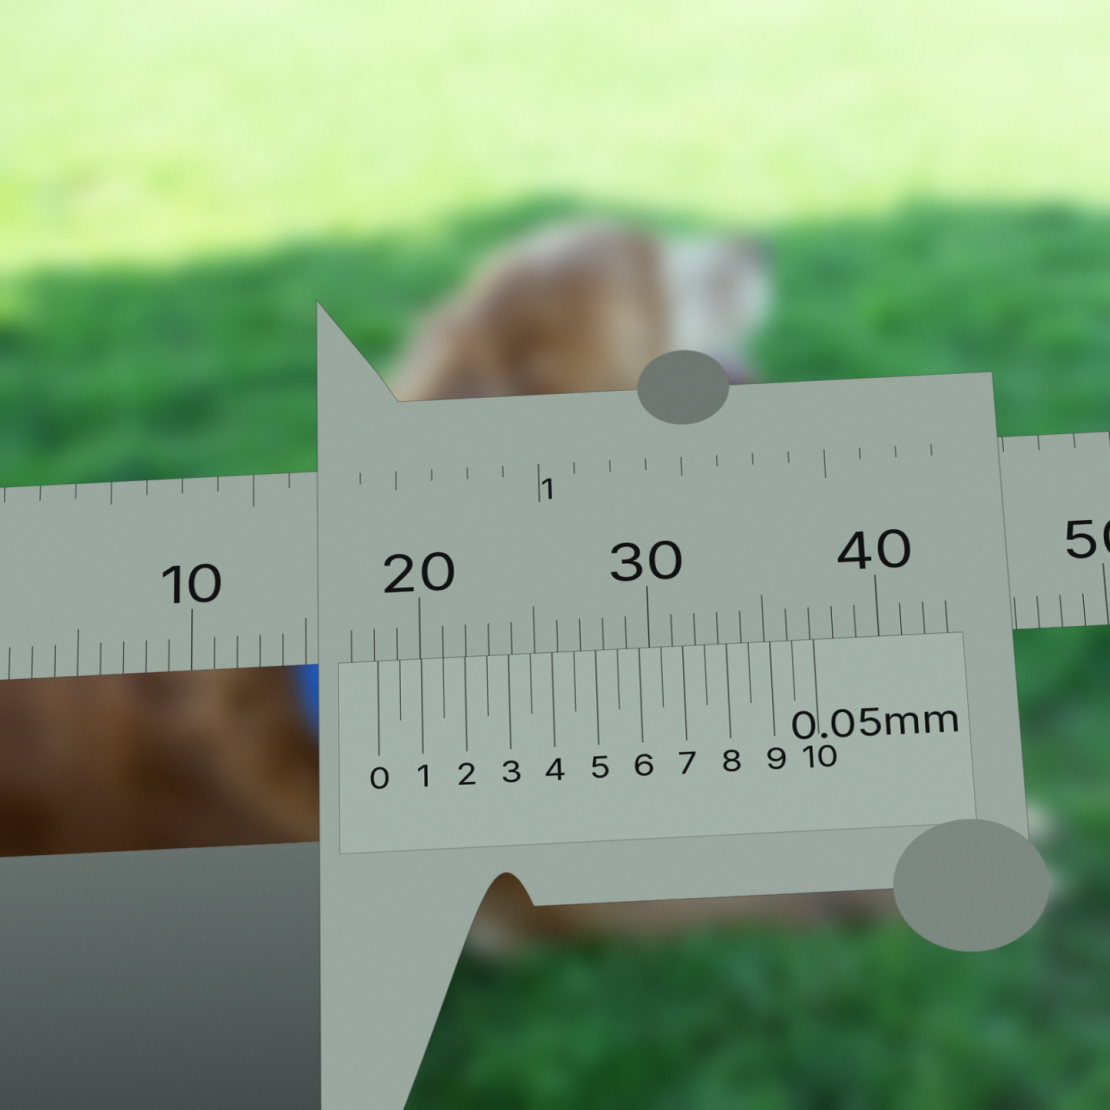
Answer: 18.15 mm
